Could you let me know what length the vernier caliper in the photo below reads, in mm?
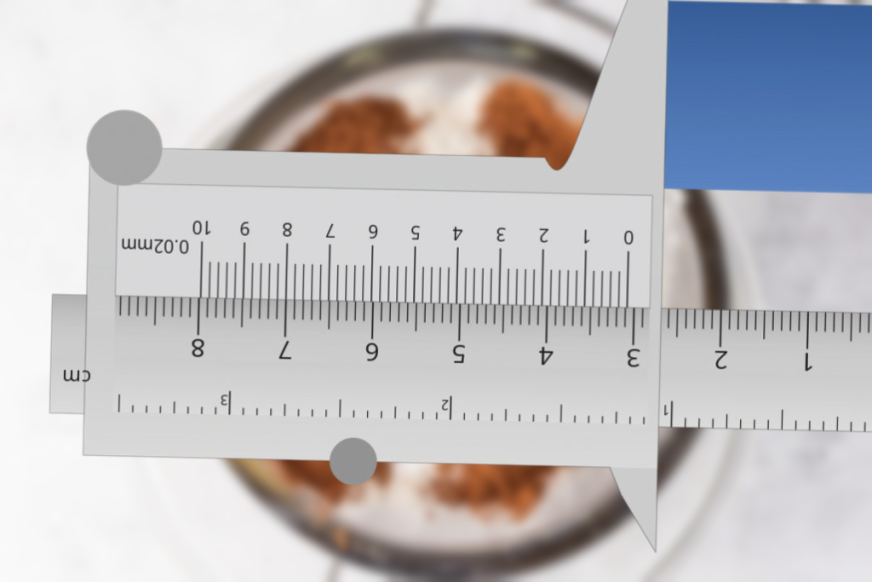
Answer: 30.8 mm
